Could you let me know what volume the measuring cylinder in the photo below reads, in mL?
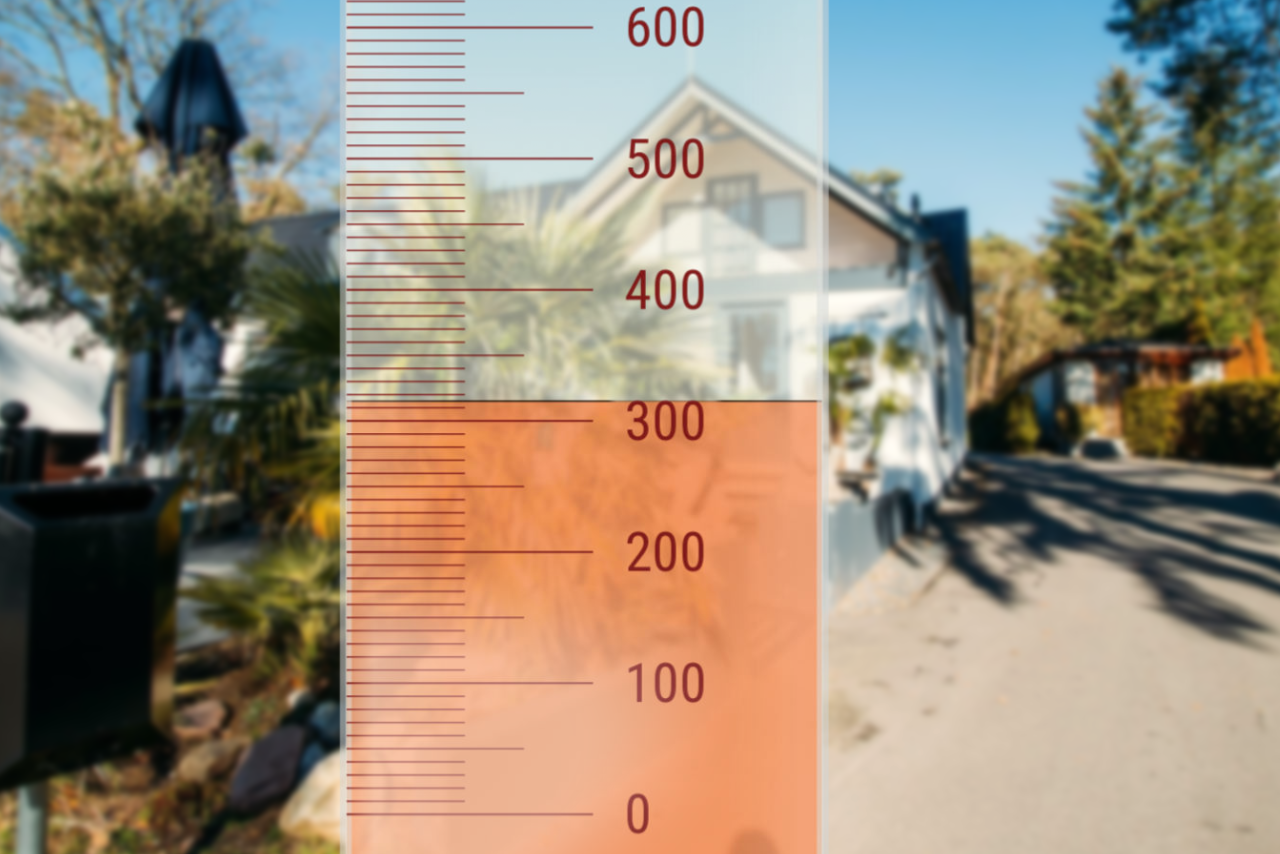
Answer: 315 mL
